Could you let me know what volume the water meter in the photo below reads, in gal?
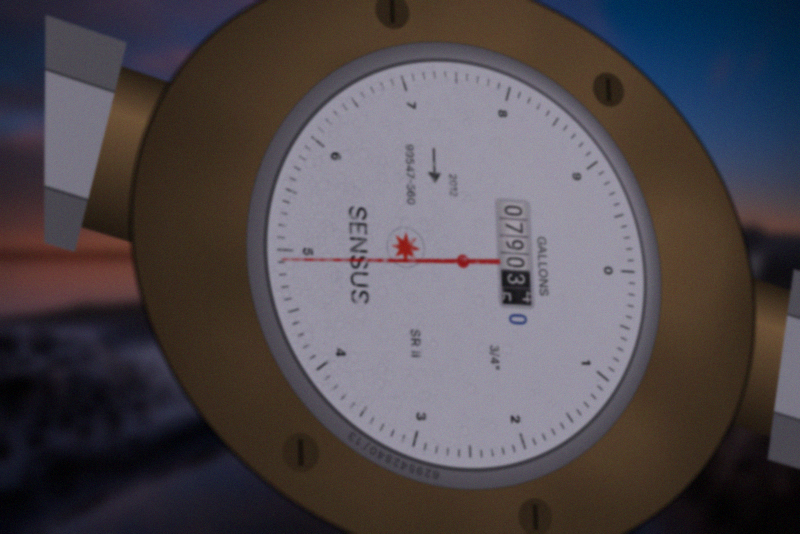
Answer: 790344.9 gal
